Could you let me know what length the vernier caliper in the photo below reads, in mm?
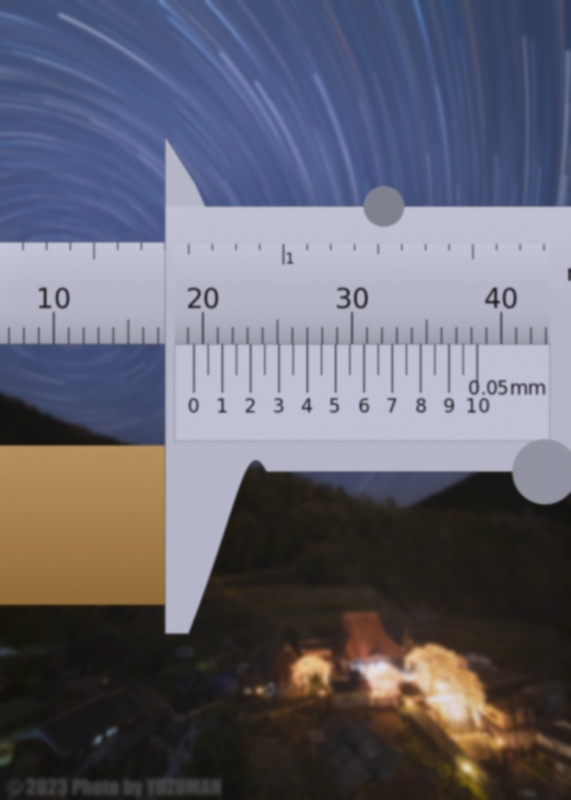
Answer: 19.4 mm
